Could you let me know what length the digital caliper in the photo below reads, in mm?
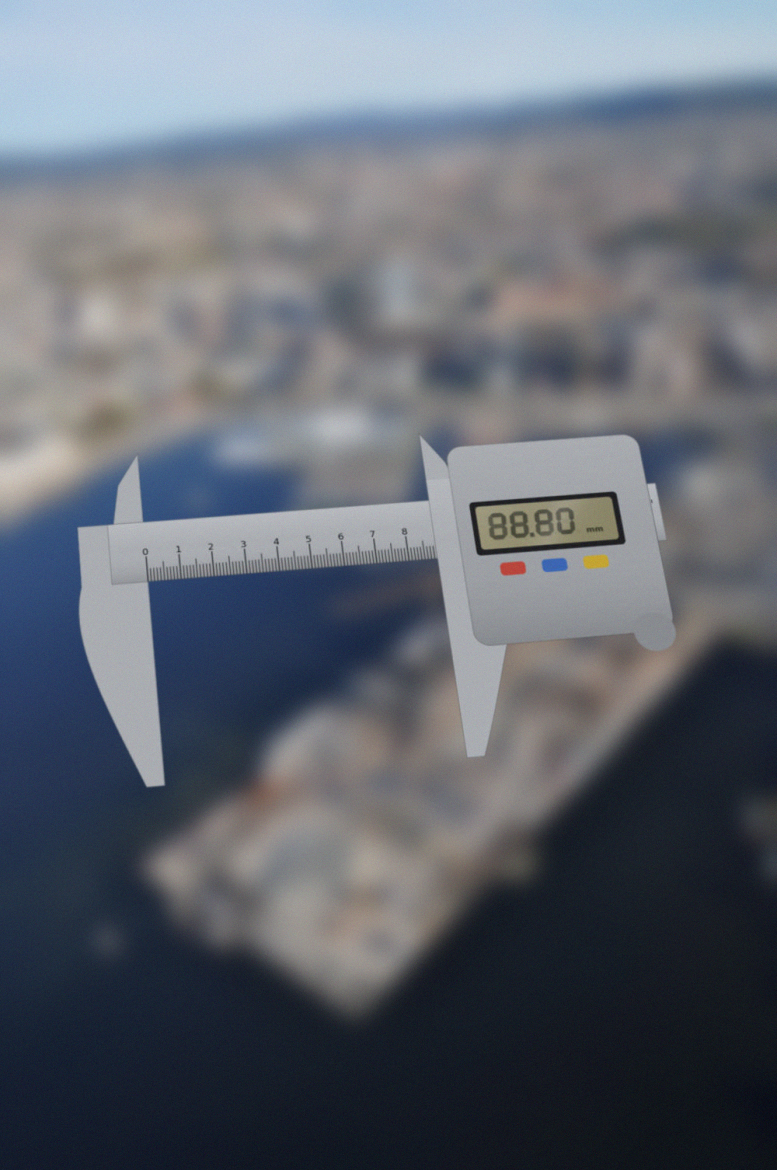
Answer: 88.80 mm
